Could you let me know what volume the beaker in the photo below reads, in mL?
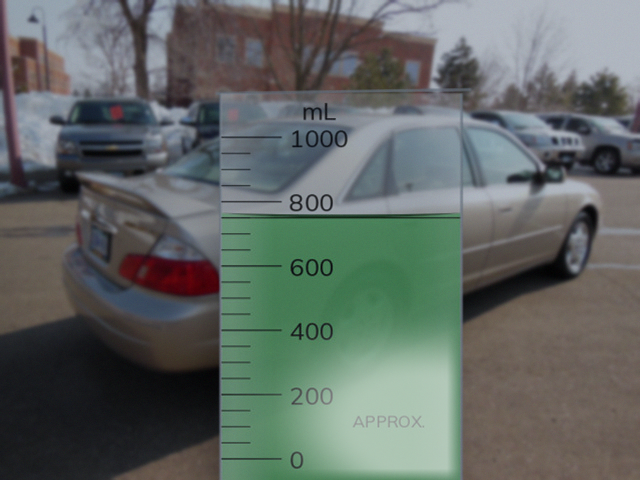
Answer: 750 mL
